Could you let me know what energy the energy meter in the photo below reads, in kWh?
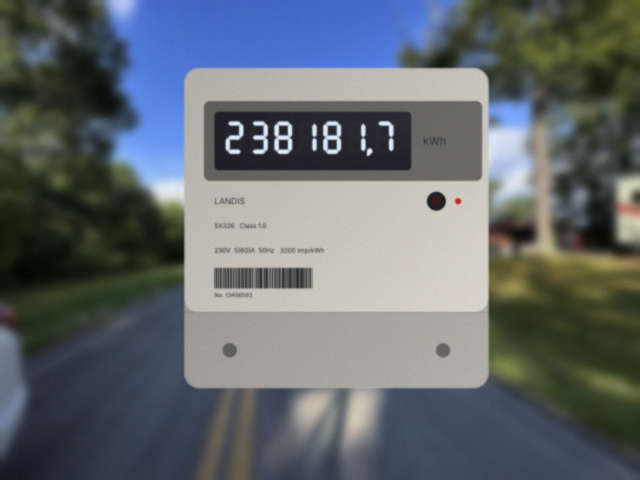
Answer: 238181.7 kWh
